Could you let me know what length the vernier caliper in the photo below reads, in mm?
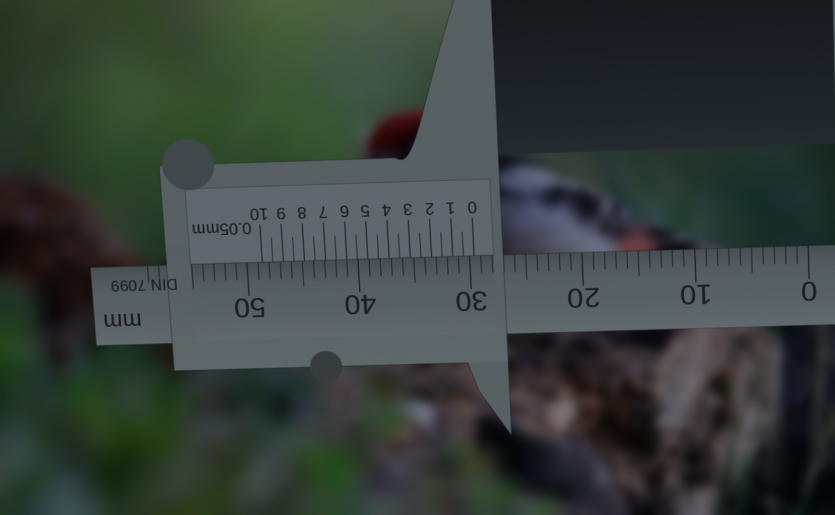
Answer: 29.6 mm
